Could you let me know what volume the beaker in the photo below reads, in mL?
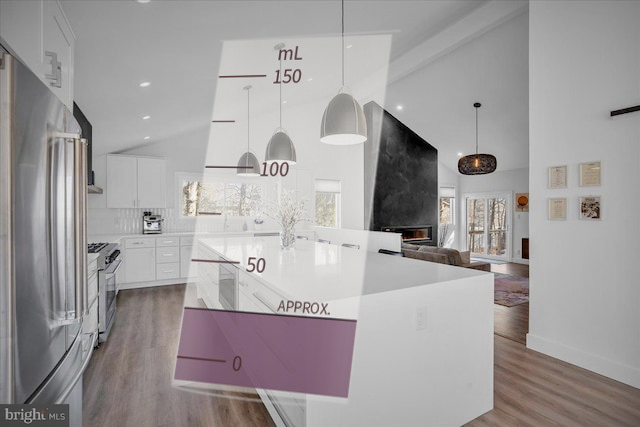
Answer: 25 mL
